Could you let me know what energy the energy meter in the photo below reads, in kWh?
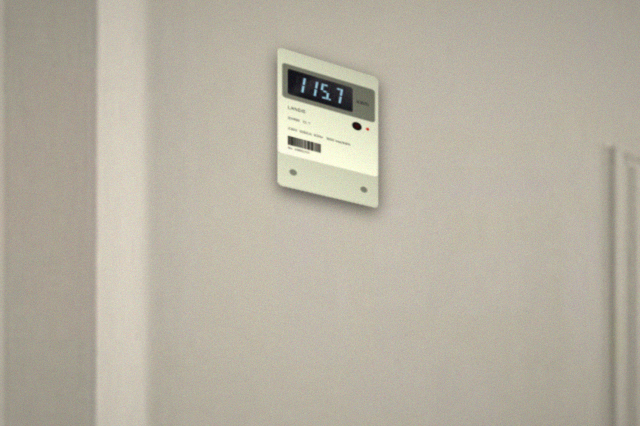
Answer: 115.7 kWh
